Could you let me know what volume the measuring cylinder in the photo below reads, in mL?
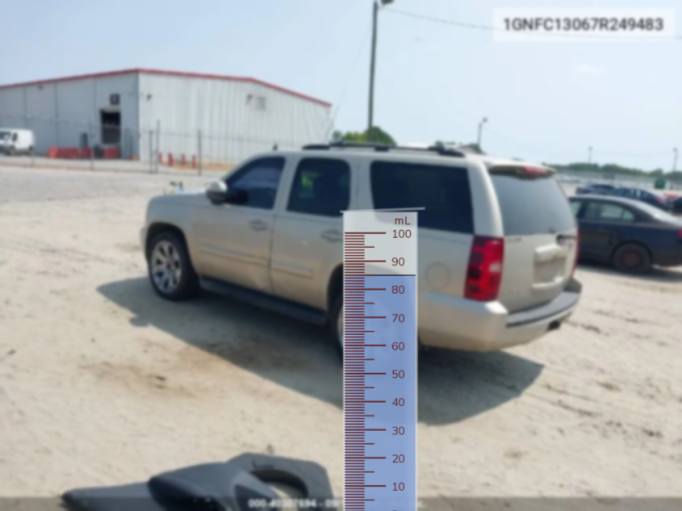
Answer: 85 mL
